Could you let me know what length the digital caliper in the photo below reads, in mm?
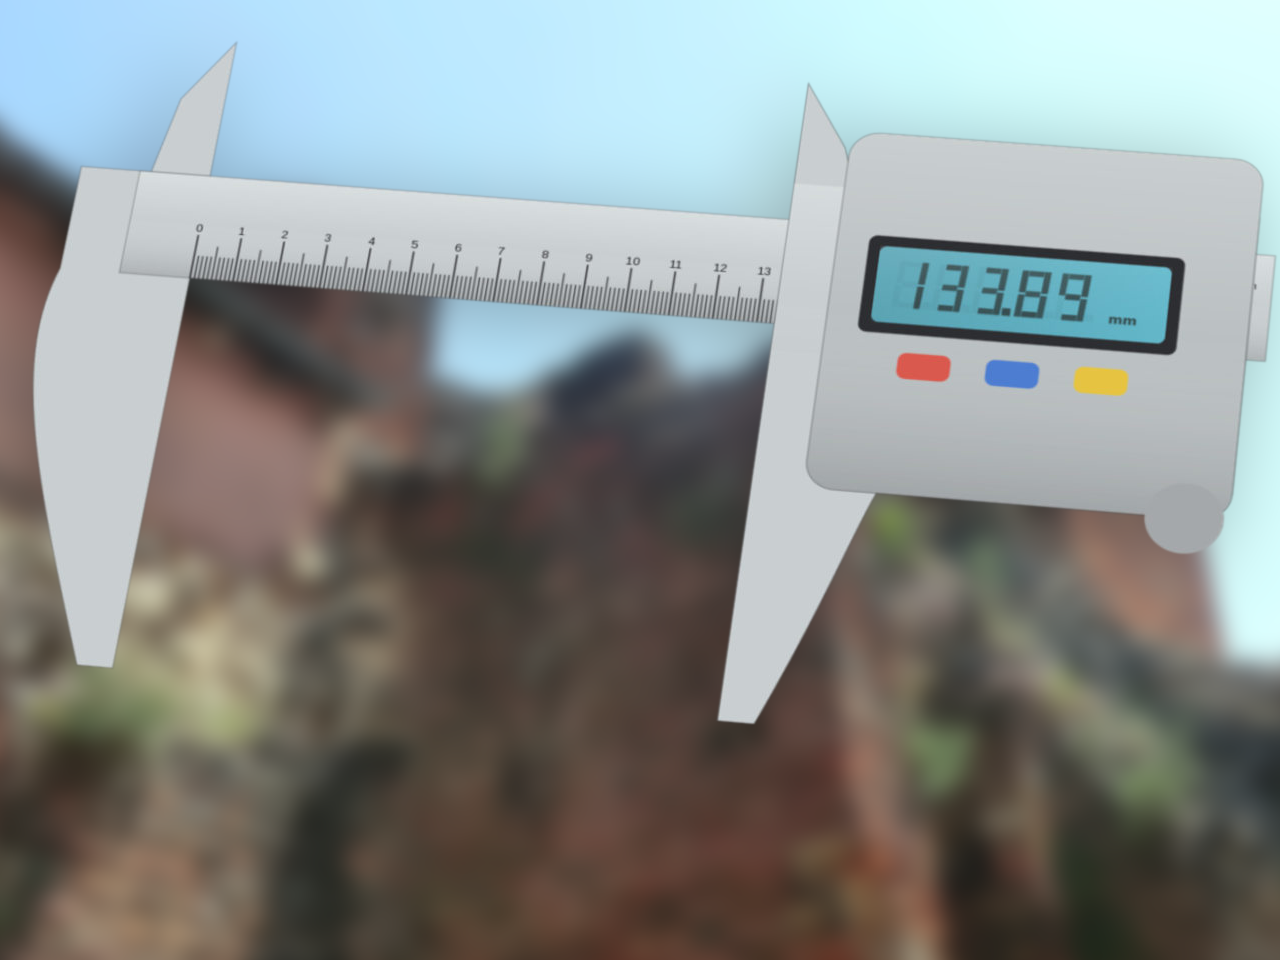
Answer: 133.89 mm
